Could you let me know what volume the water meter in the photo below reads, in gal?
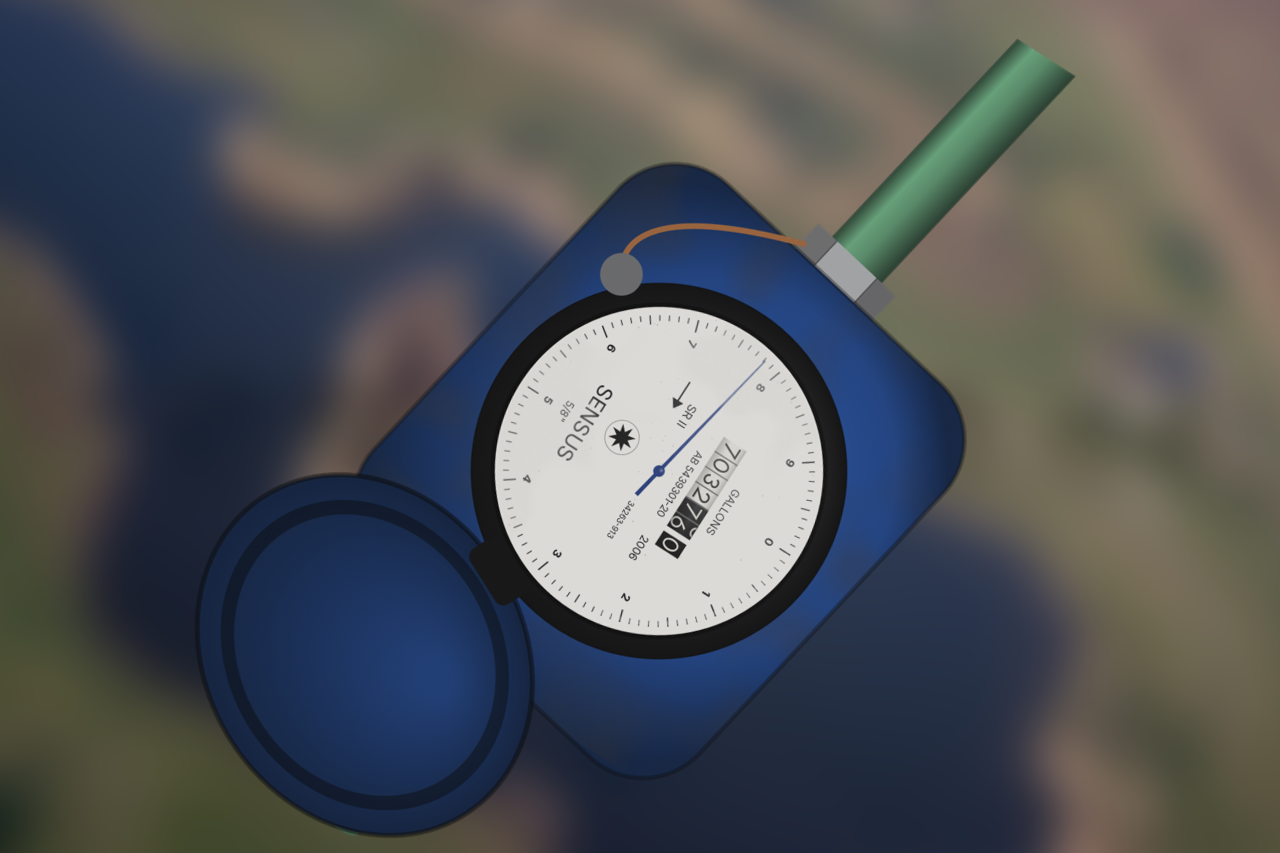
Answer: 7032757.8 gal
